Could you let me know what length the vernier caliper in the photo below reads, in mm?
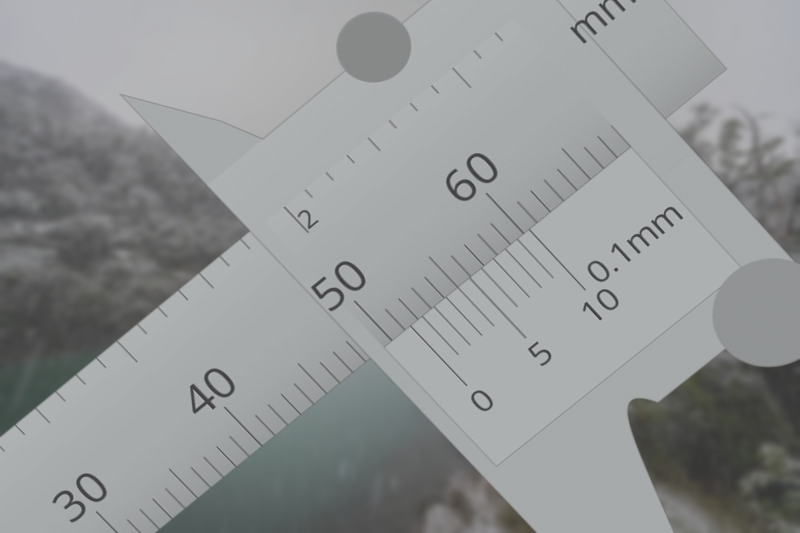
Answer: 51.4 mm
